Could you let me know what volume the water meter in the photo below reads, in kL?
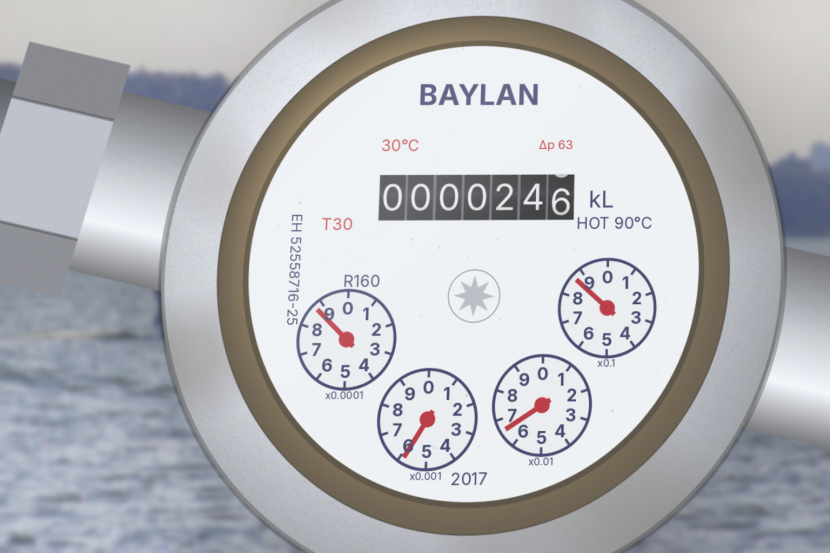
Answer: 245.8658 kL
